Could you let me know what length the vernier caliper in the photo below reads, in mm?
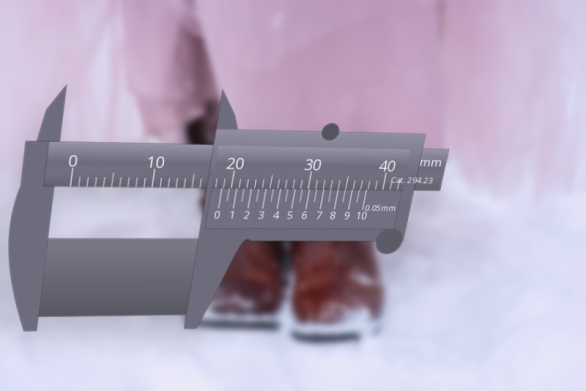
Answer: 18.8 mm
